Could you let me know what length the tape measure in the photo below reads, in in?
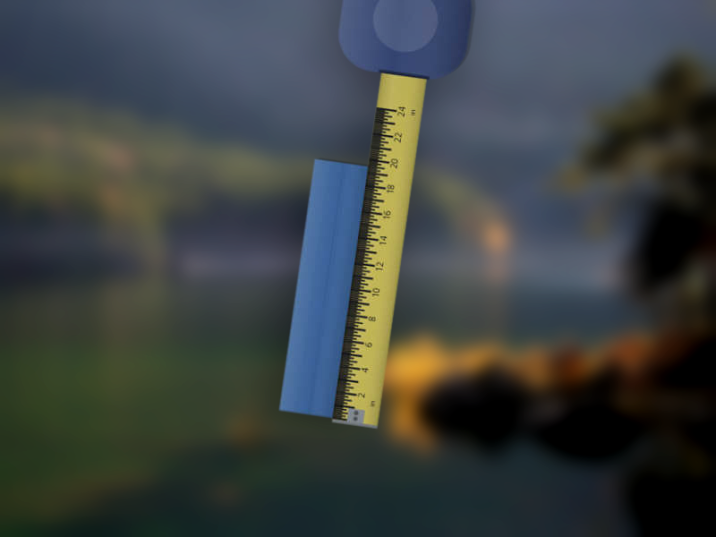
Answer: 19.5 in
